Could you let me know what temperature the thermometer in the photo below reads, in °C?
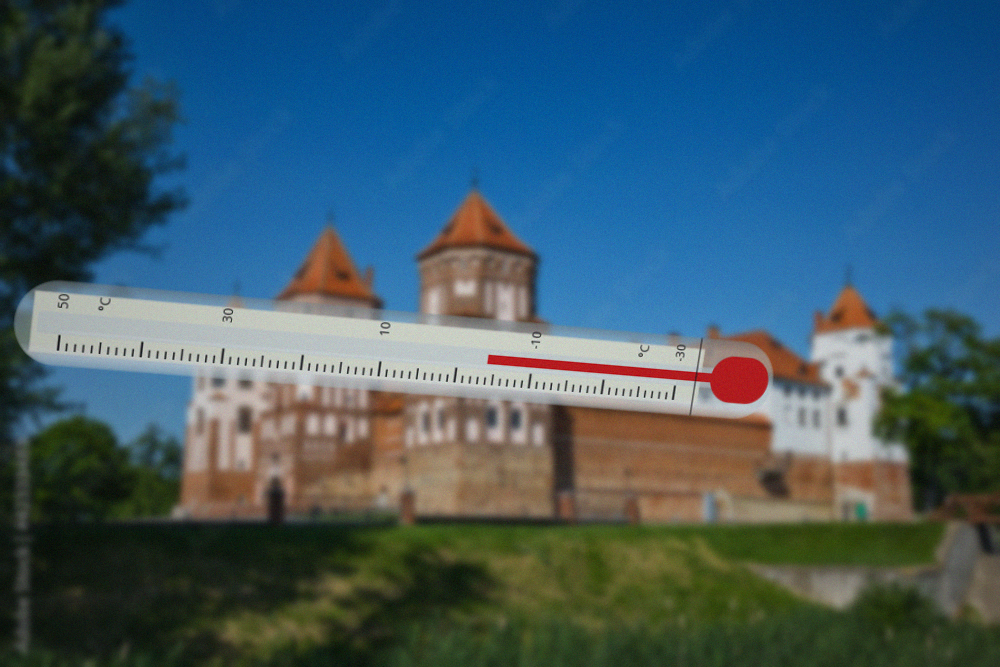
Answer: -4 °C
